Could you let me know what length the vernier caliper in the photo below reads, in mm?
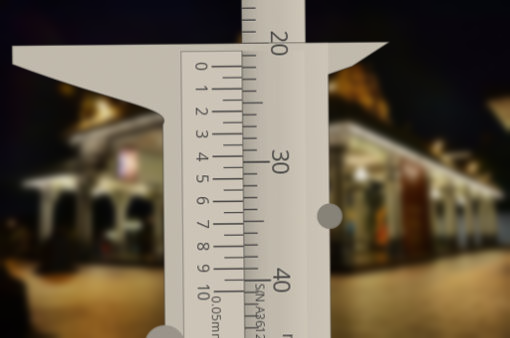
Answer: 21.9 mm
